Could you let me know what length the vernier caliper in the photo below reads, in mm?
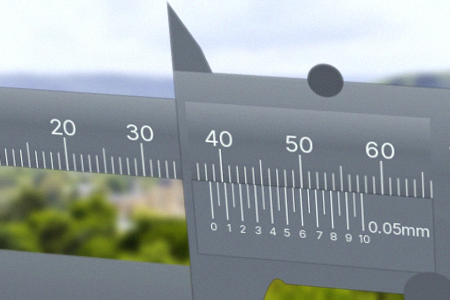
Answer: 38.4 mm
